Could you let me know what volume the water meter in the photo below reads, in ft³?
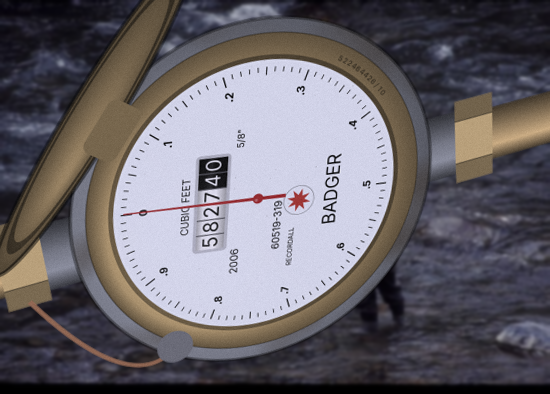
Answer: 582740.00 ft³
